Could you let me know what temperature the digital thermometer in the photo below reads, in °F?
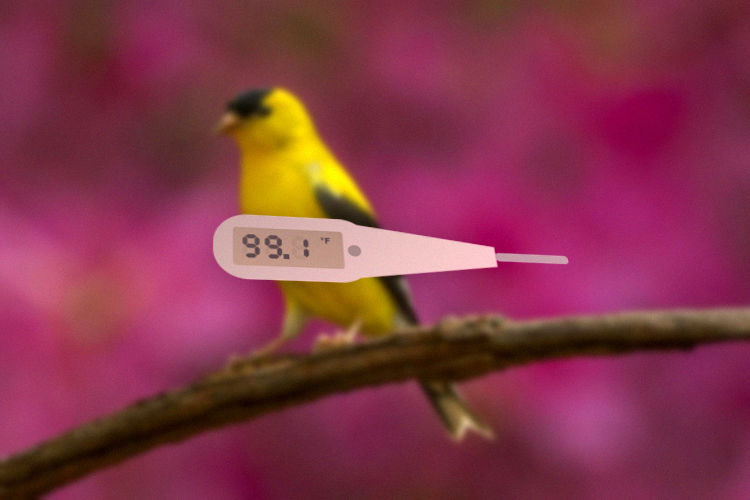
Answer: 99.1 °F
